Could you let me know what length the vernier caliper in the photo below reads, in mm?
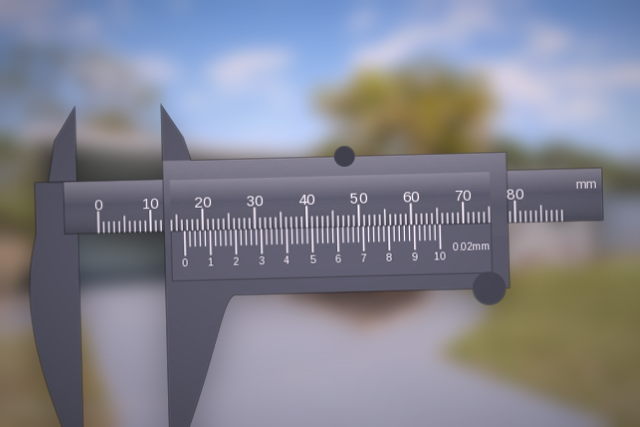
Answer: 16.5 mm
